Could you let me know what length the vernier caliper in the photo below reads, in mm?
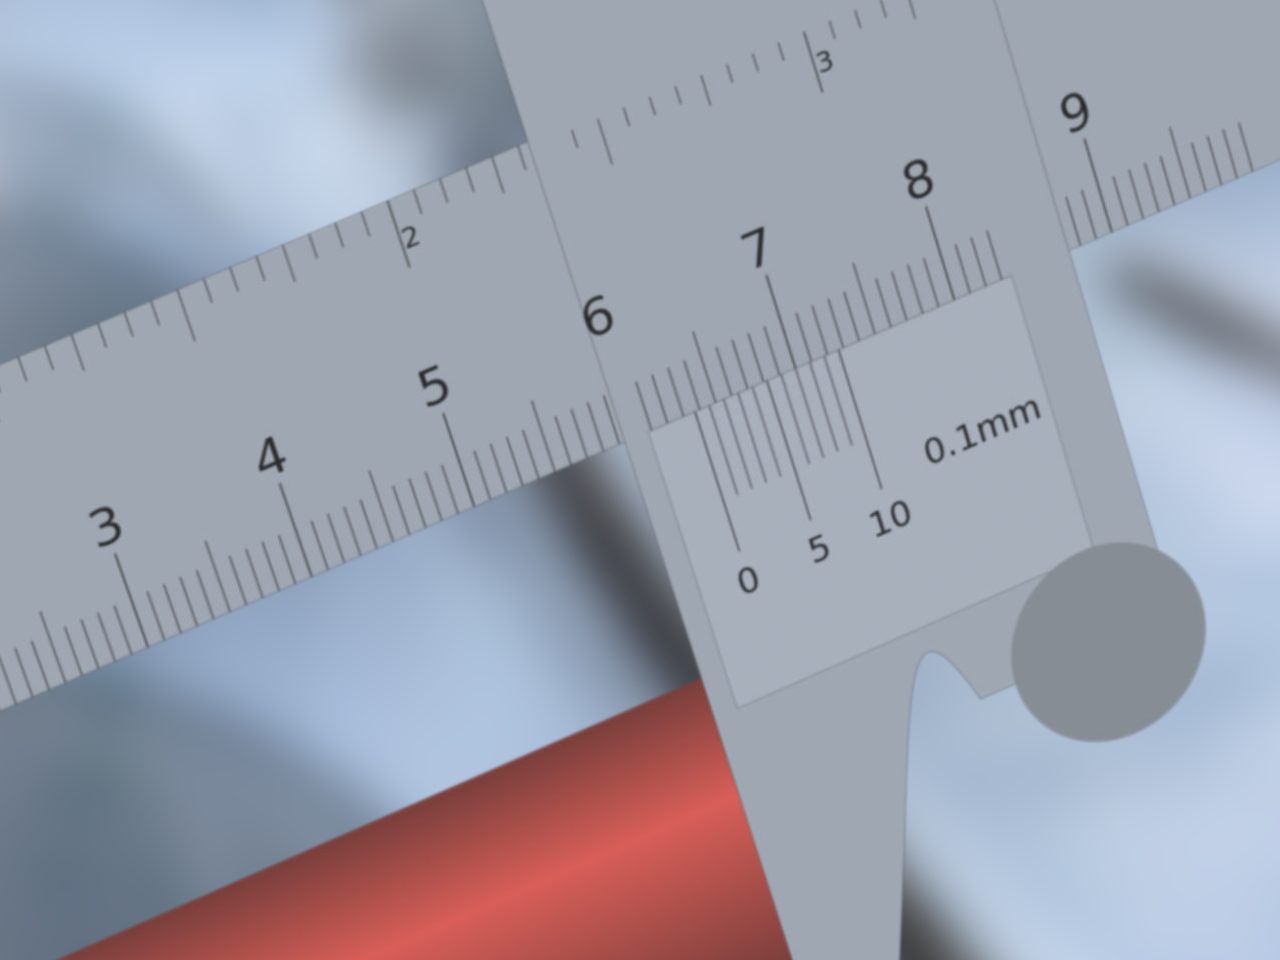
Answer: 63.7 mm
